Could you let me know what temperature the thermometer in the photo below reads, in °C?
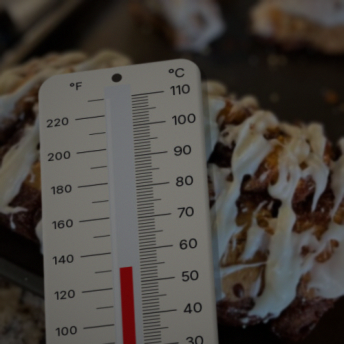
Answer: 55 °C
